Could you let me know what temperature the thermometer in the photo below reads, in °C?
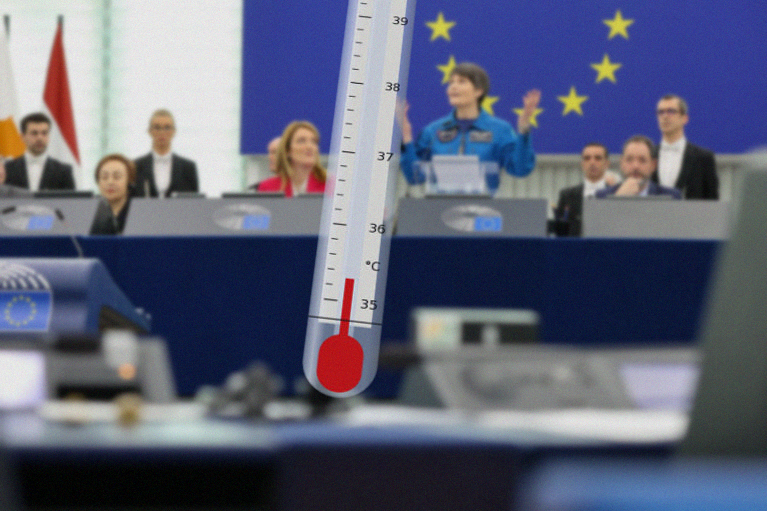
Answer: 35.3 °C
